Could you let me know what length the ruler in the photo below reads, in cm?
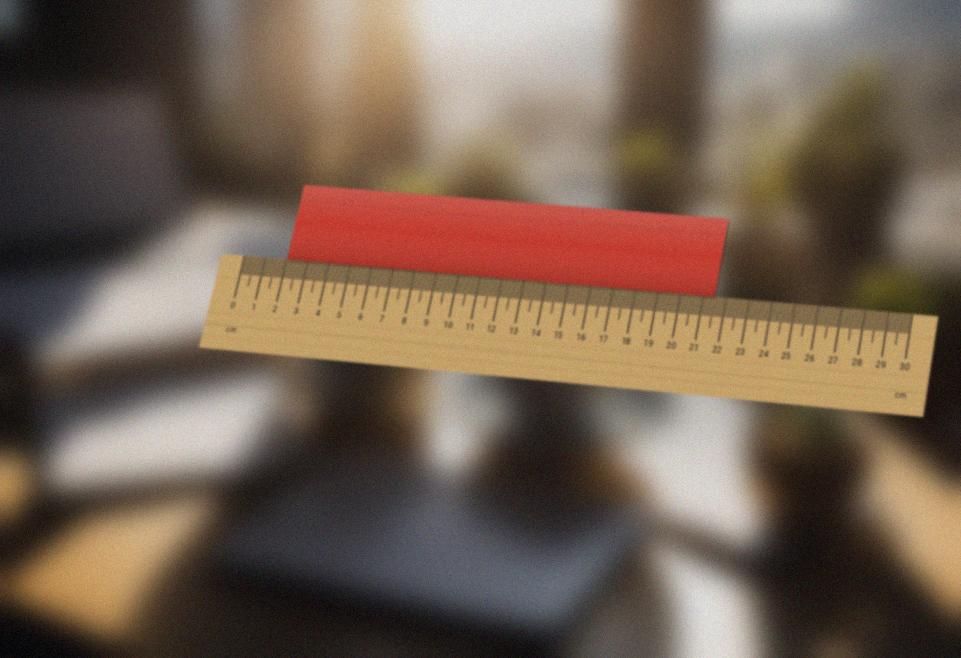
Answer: 19.5 cm
